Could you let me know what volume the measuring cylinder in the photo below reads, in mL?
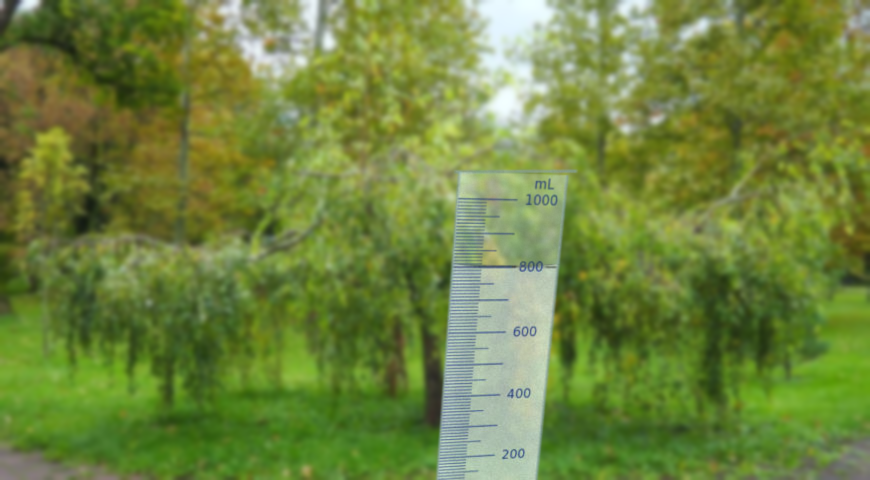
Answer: 800 mL
